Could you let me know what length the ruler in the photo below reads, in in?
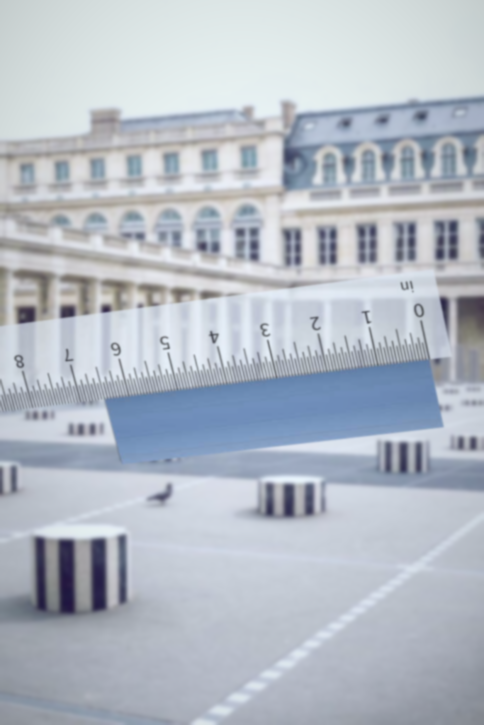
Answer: 6.5 in
